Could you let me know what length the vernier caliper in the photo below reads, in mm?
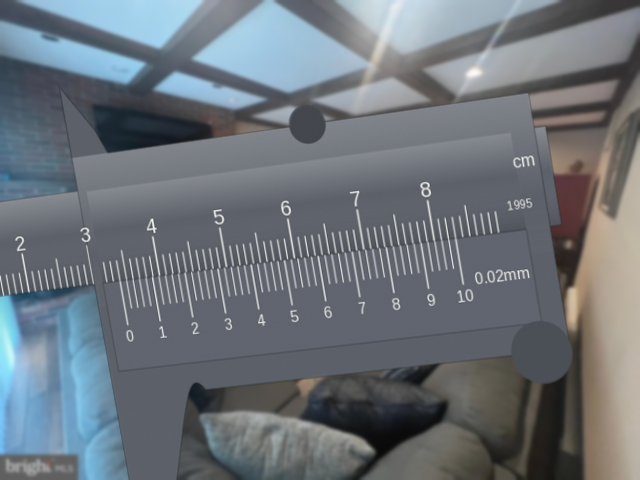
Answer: 34.0 mm
